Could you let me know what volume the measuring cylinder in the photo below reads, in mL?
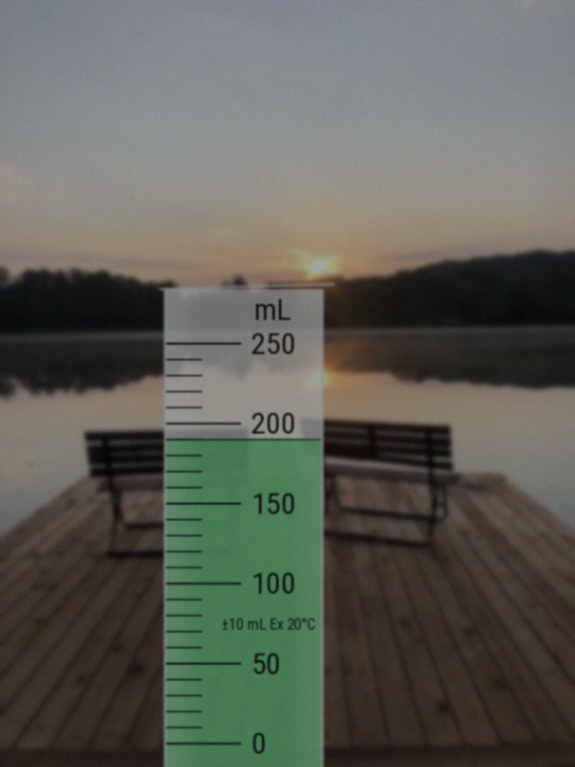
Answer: 190 mL
